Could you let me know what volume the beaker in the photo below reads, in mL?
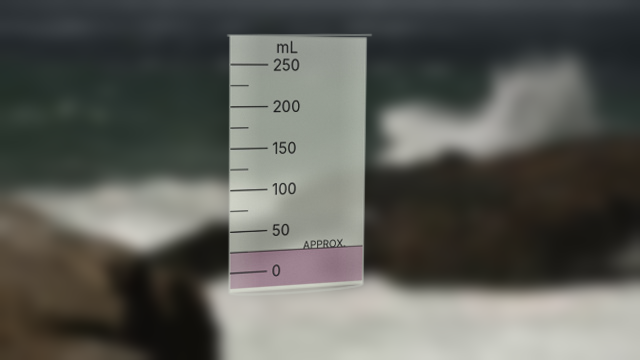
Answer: 25 mL
